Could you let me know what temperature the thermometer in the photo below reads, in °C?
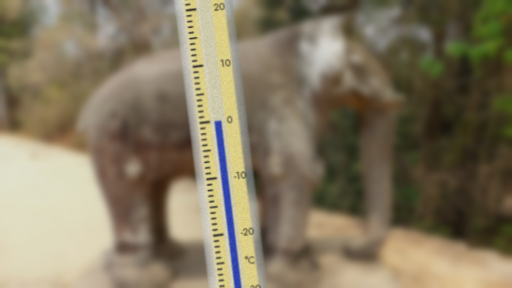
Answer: 0 °C
